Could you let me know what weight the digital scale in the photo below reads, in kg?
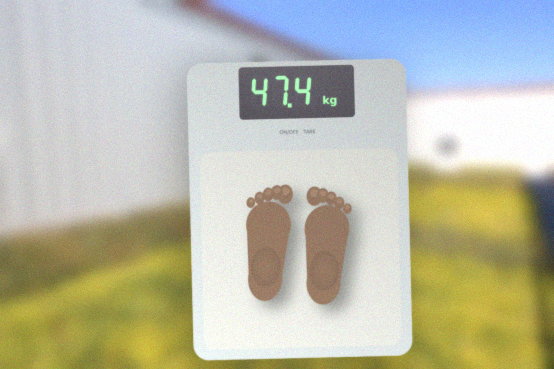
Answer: 47.4 kg
